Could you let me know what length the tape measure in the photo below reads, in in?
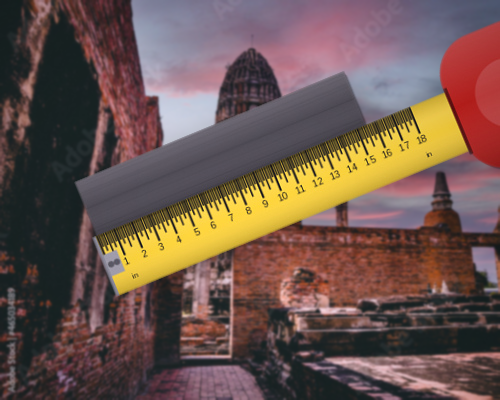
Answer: 15.5 in
